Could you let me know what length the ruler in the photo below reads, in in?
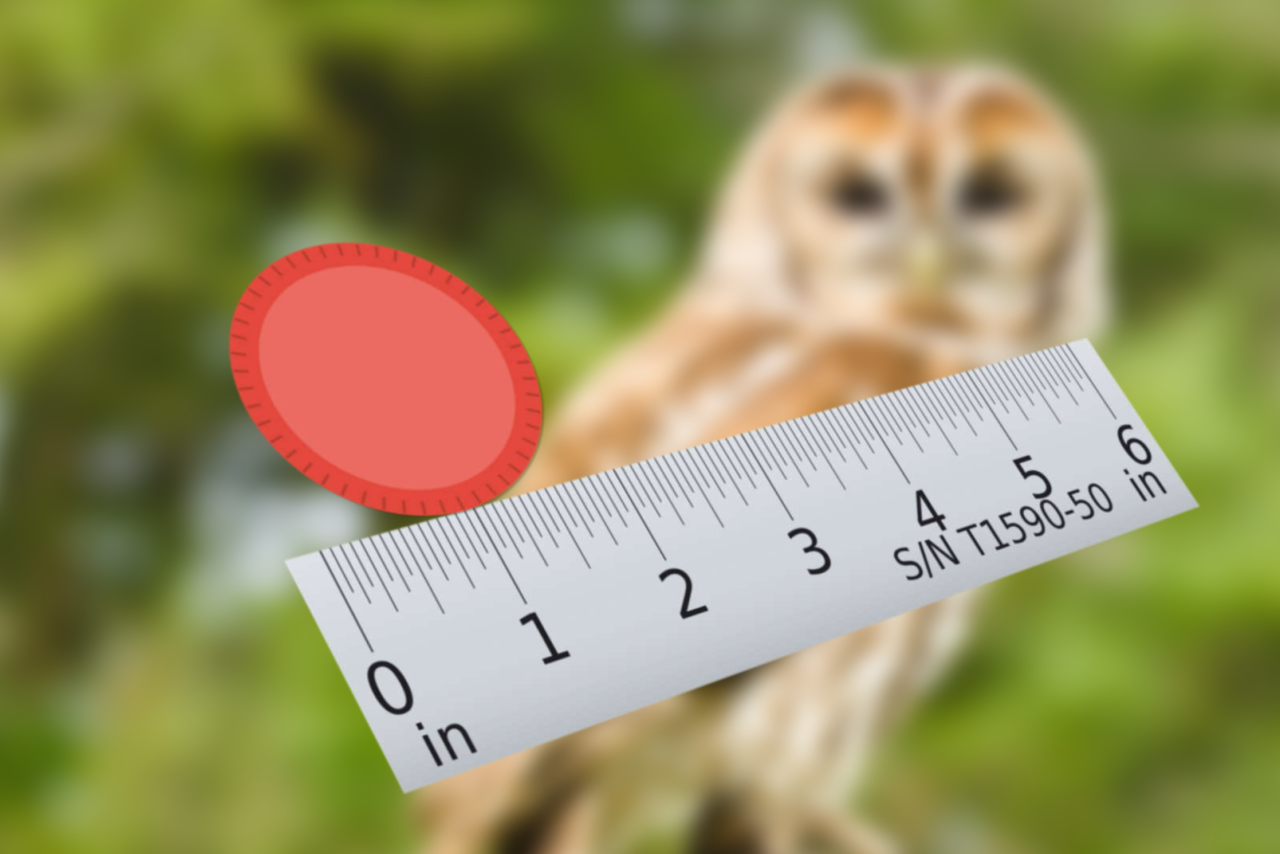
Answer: 1.875 in
